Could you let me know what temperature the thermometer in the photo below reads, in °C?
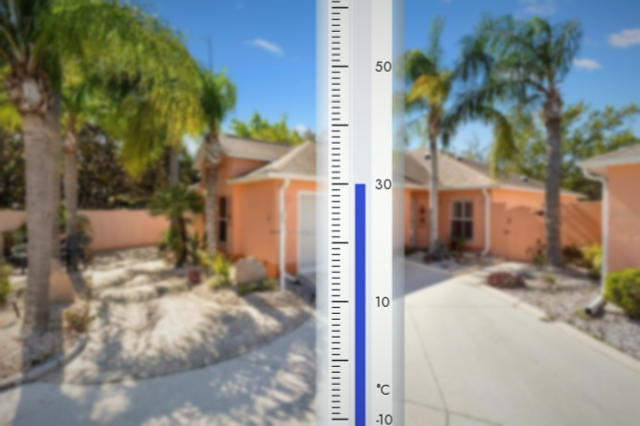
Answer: 30 °C
